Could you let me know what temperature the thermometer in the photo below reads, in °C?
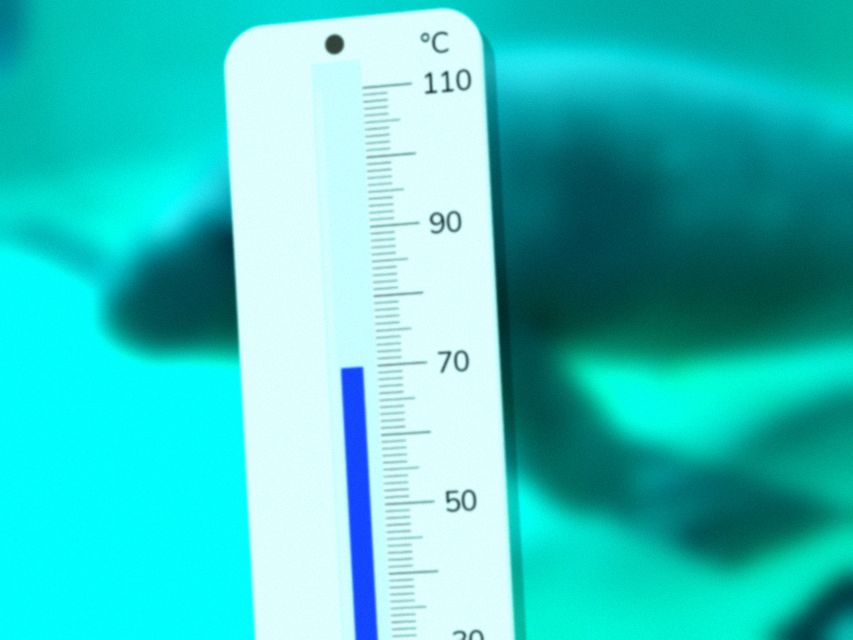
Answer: 70 °C
